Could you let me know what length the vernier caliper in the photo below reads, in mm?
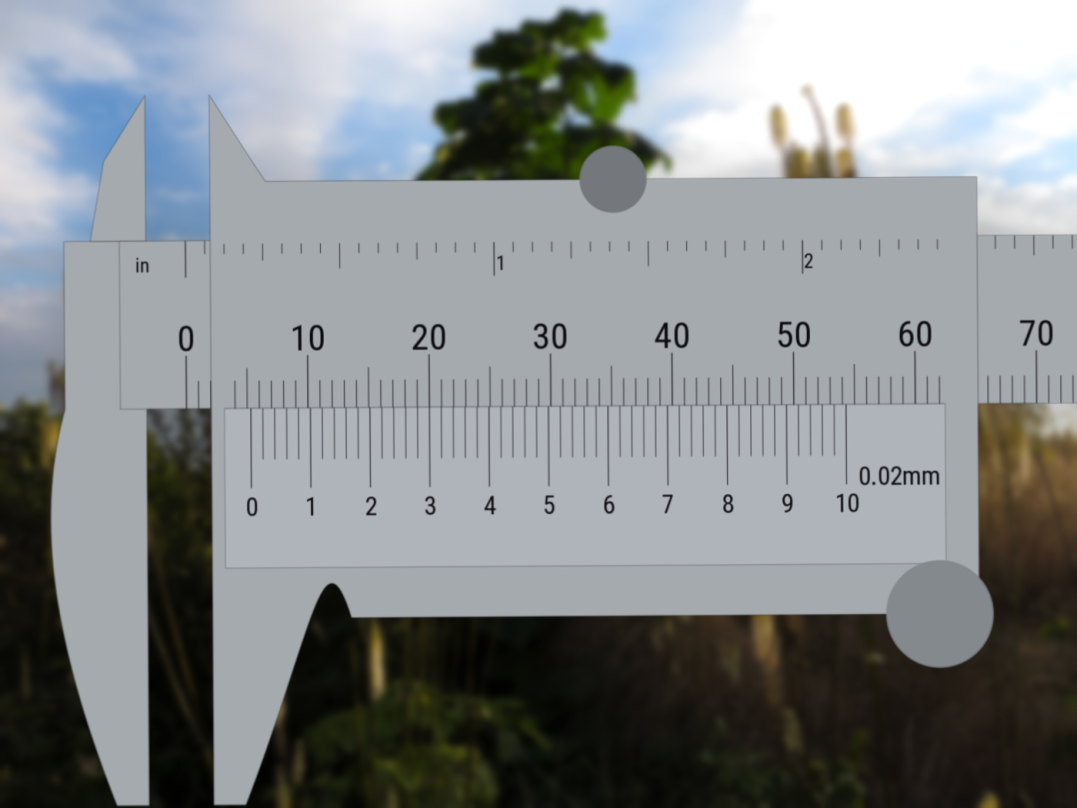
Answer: 5.3 mm
